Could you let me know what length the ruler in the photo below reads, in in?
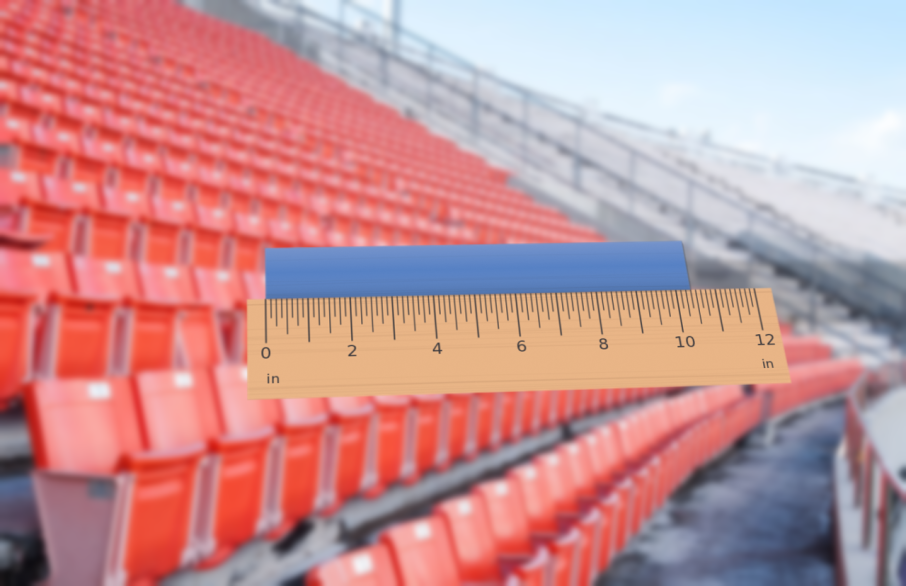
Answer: 10.375 in
